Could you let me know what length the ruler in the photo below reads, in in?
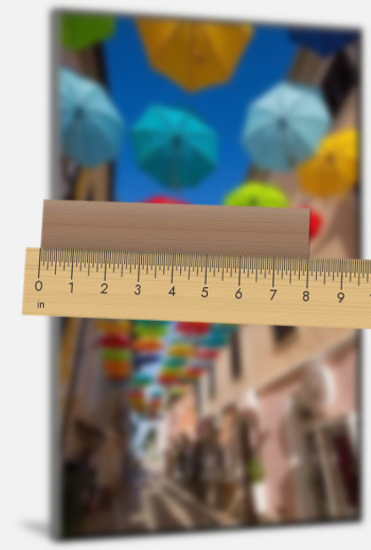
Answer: 8 in
